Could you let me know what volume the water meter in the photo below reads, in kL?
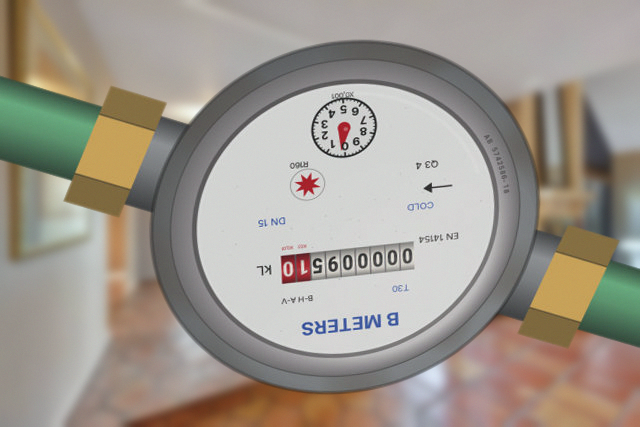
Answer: 95.100 kL
